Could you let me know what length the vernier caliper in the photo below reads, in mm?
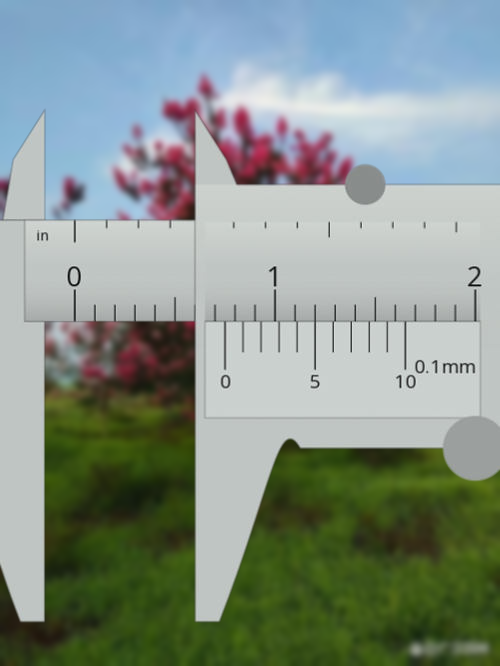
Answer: 7.5 mm
